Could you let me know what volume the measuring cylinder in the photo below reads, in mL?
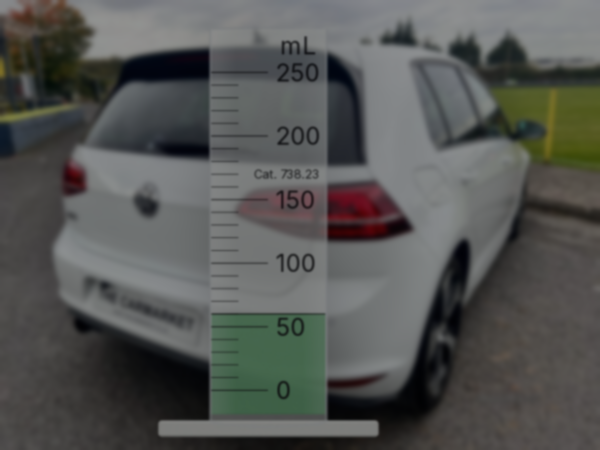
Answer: 60 mL
